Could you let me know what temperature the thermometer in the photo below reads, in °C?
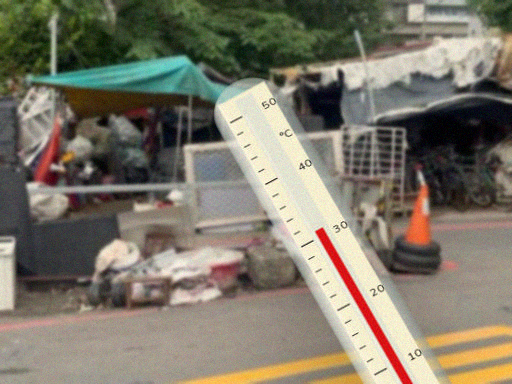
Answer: 31 °C
